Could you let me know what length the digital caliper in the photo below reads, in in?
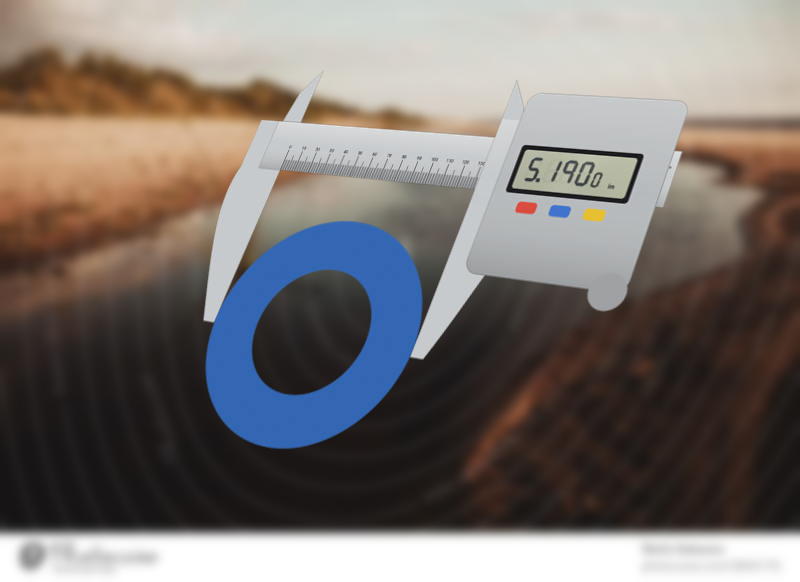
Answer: 5.1900 in
